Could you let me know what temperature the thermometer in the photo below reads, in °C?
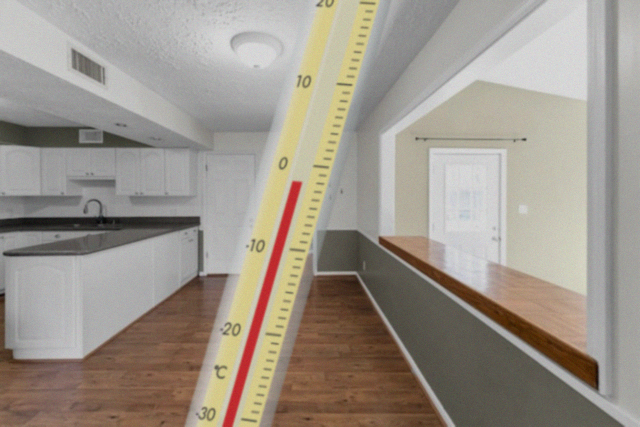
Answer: -2 °C
